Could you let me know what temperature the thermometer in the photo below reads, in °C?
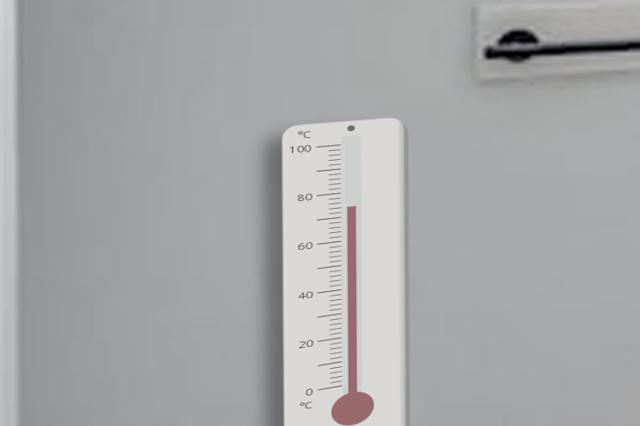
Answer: 74 °C
